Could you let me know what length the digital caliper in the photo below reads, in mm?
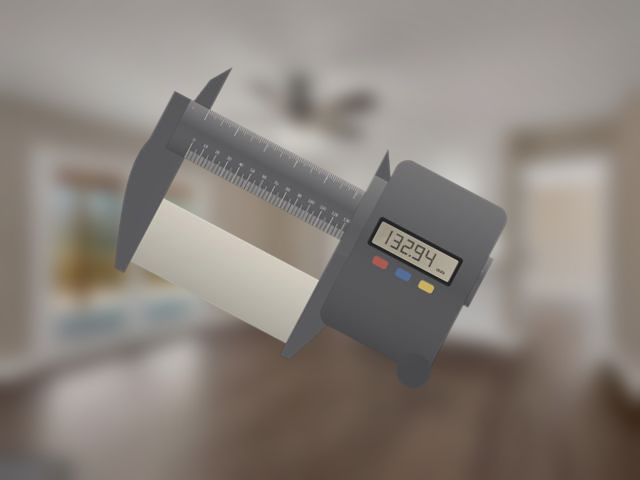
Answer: 132.94 mm
